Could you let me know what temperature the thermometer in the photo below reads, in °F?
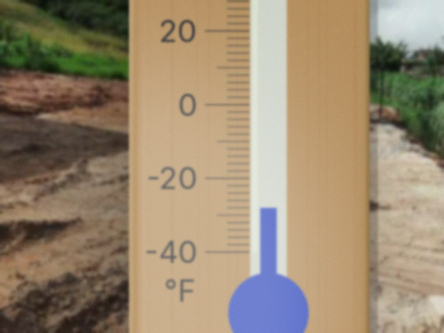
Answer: -28 °F
